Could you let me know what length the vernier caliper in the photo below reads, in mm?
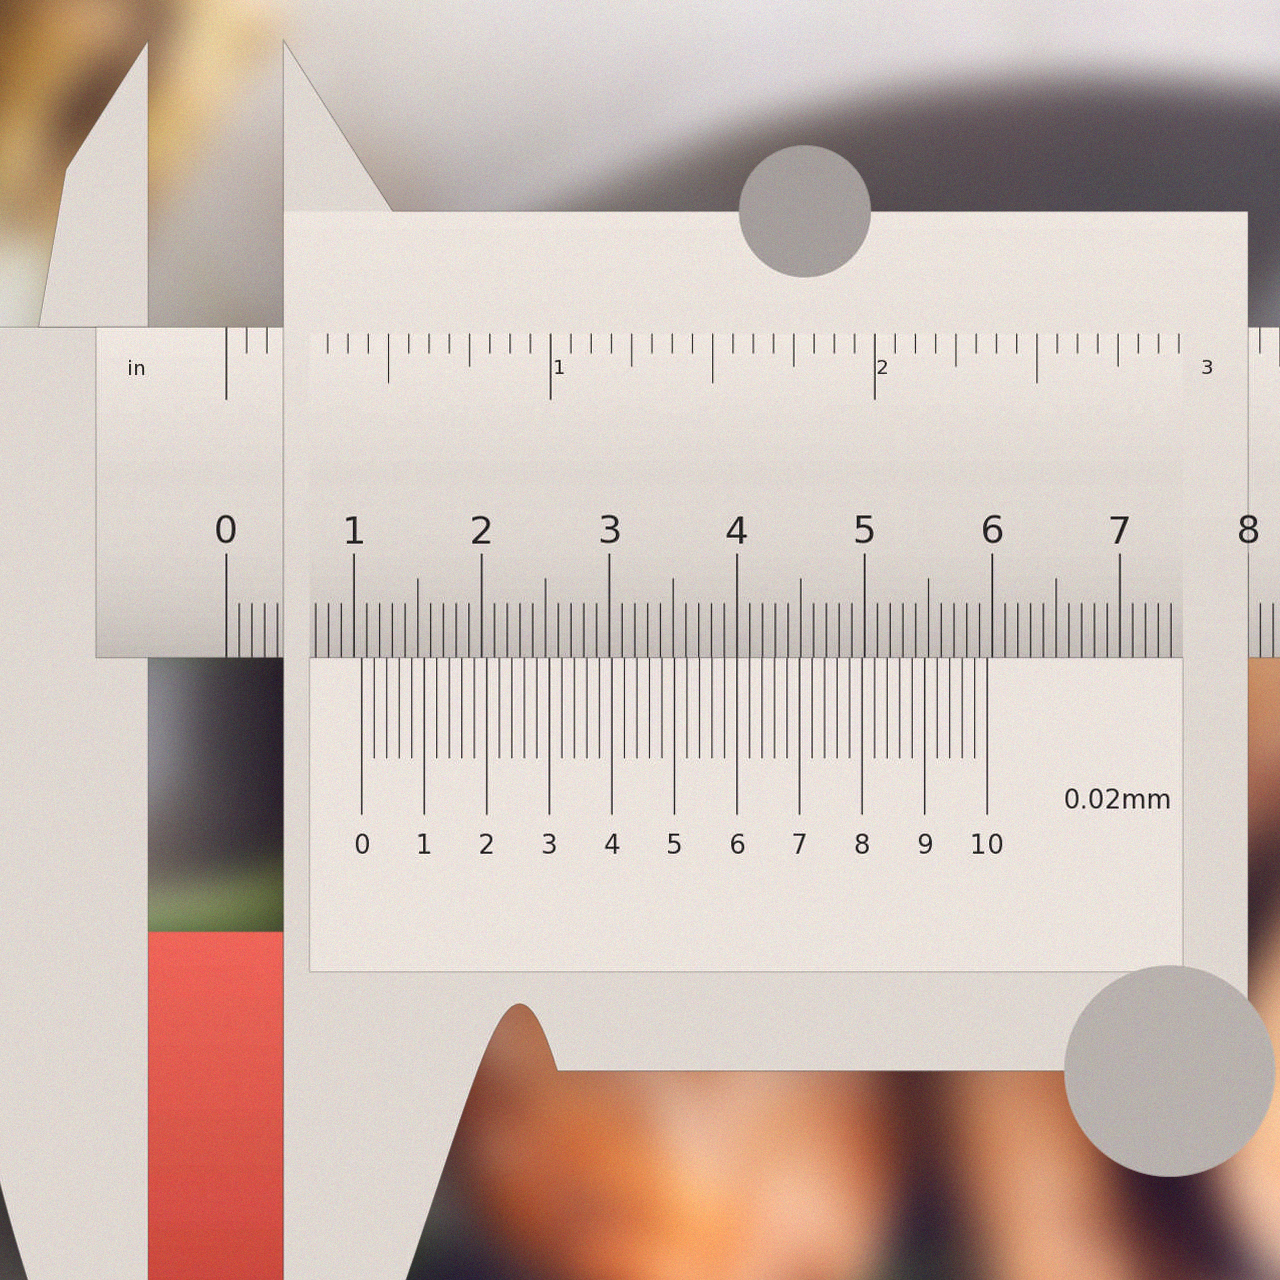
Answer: 10.6 mm
